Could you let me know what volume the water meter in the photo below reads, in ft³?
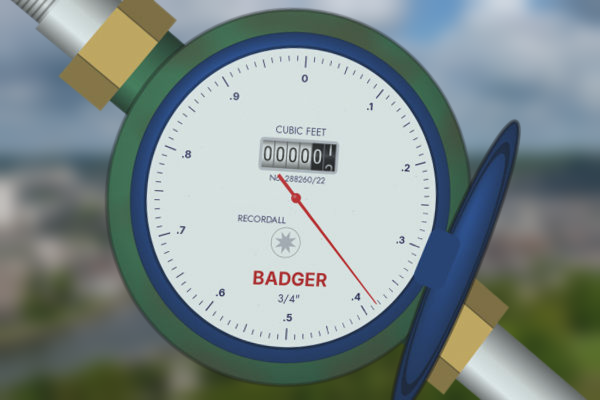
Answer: 1.38 ft³
